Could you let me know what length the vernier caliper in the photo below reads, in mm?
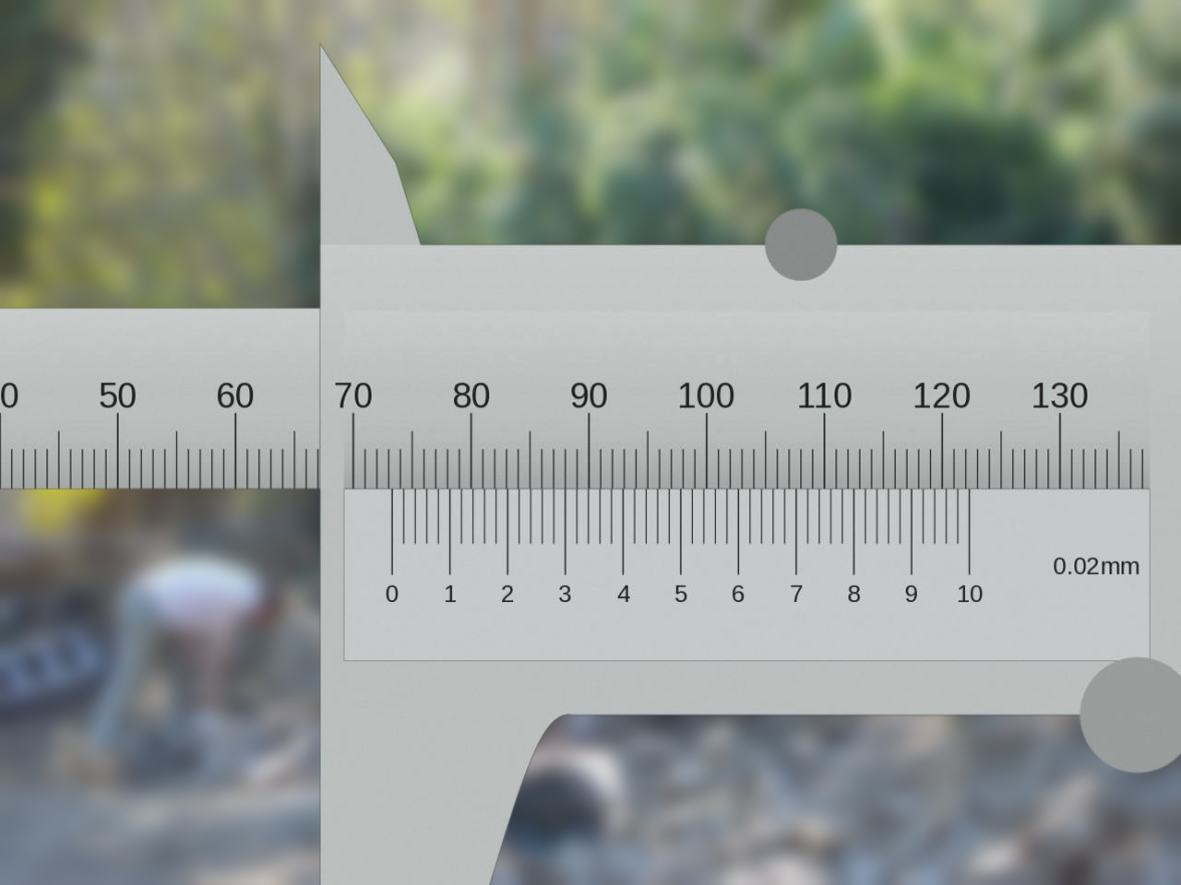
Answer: 73.3 mm
